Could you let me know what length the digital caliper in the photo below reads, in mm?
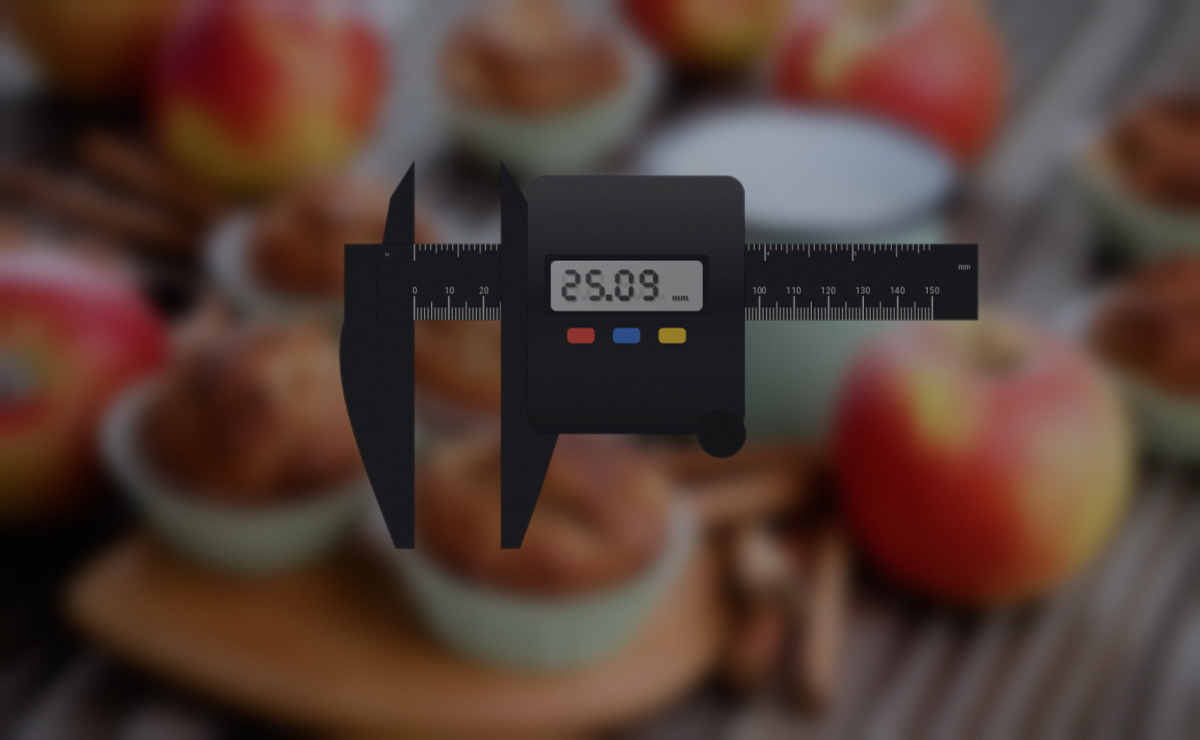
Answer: 25.09 mm
